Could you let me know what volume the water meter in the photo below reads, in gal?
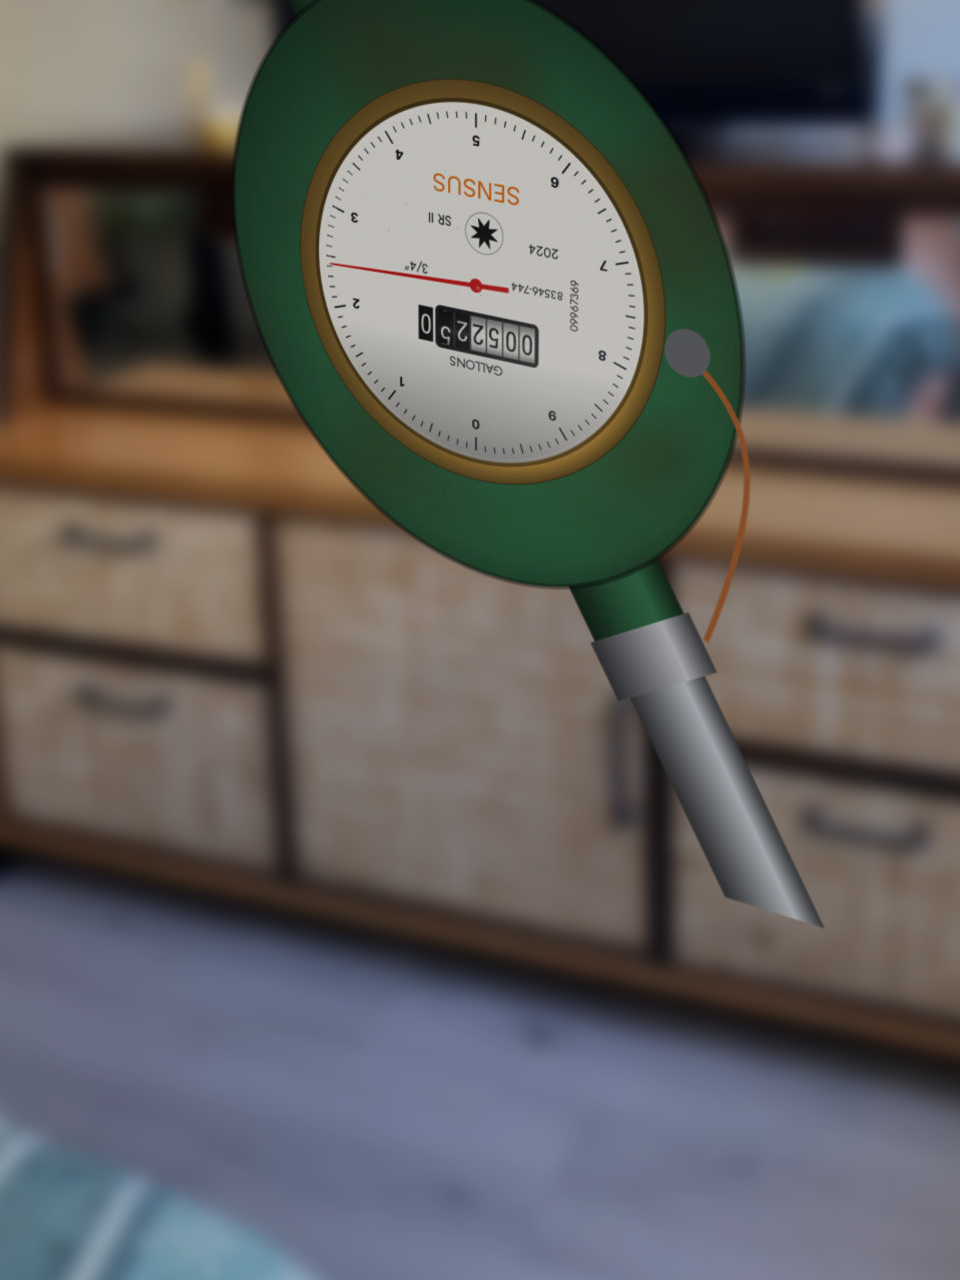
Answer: 52252.4 gal
